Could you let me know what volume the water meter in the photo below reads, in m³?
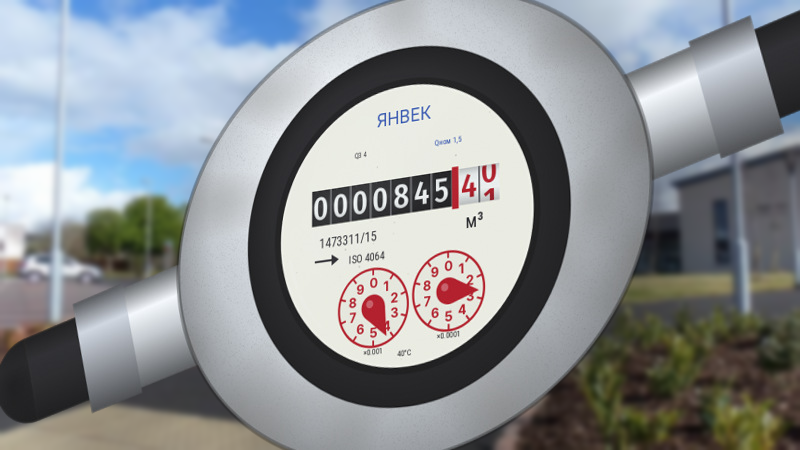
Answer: 845.4042 m³
